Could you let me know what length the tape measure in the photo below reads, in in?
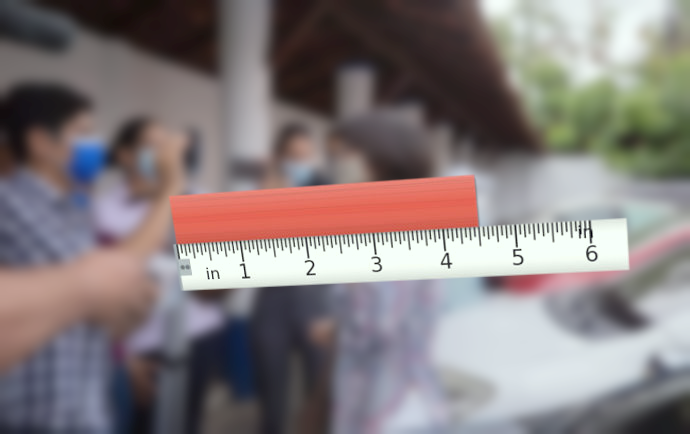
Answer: 4.5 in
